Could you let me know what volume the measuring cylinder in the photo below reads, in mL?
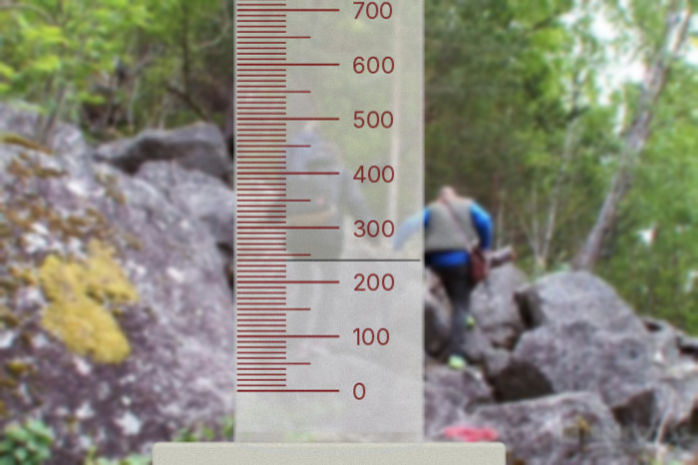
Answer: 240 mL
